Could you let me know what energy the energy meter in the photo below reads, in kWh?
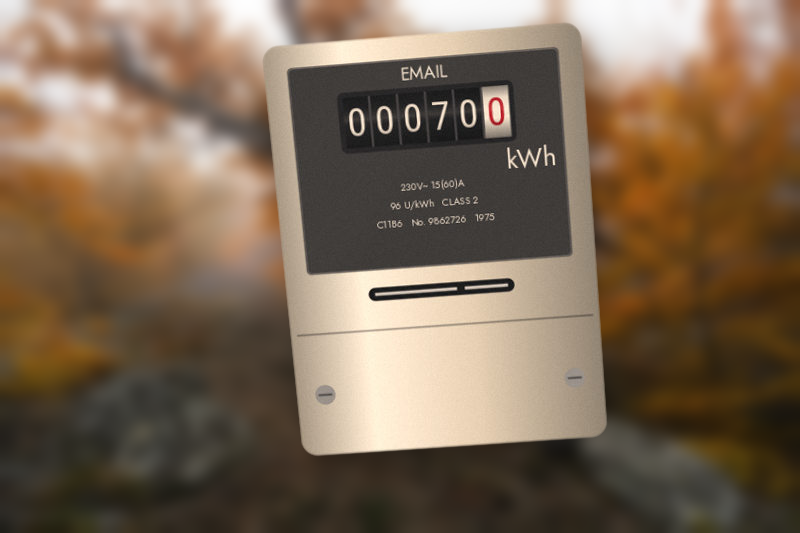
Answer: 70.0 kWh
